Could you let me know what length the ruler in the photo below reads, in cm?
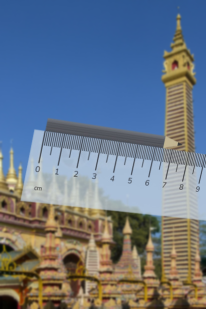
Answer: 7.5 cm
